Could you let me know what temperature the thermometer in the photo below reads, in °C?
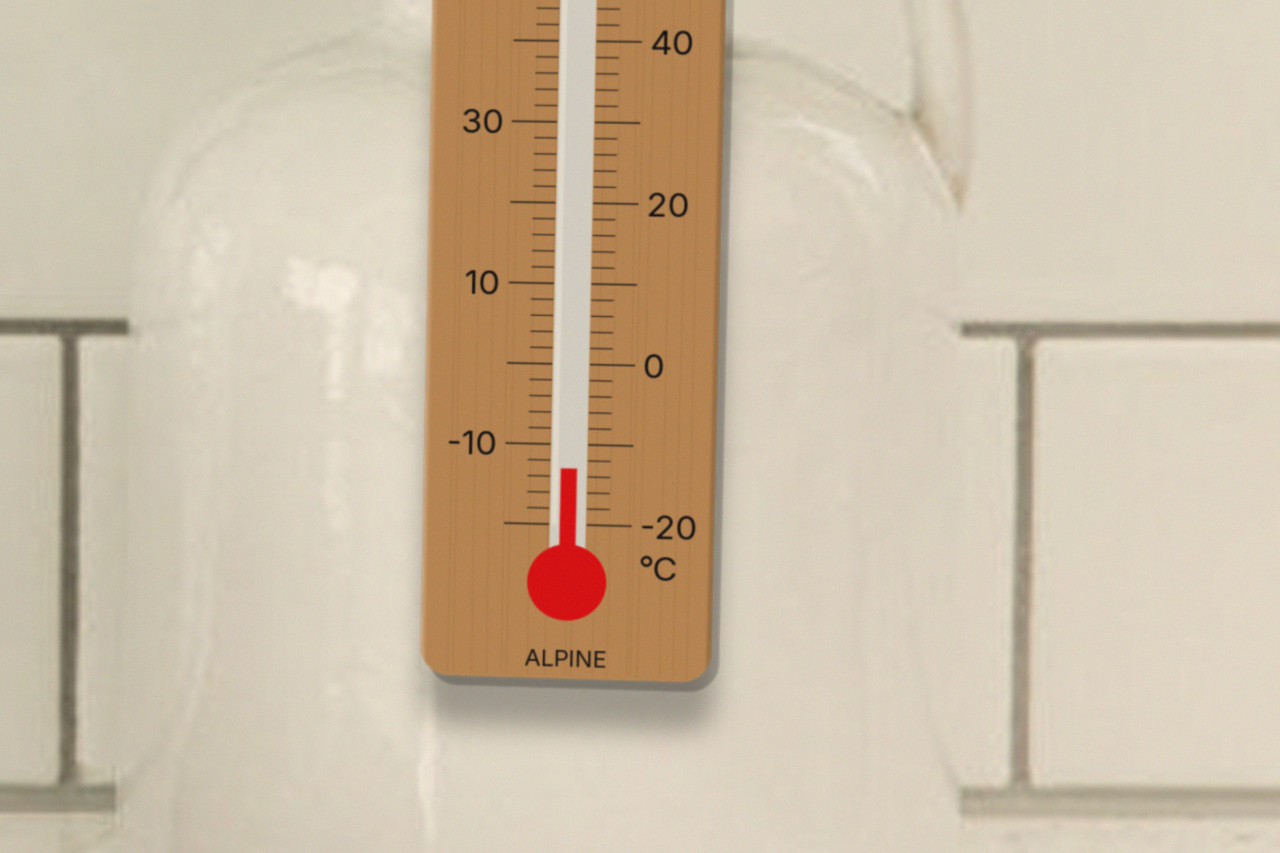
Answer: -13 °C
